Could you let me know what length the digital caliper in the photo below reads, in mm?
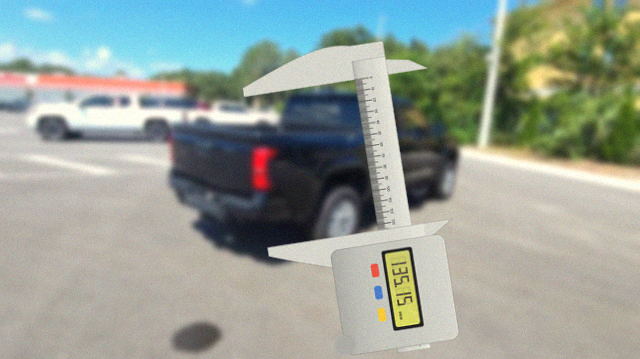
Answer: 135.15 mm
